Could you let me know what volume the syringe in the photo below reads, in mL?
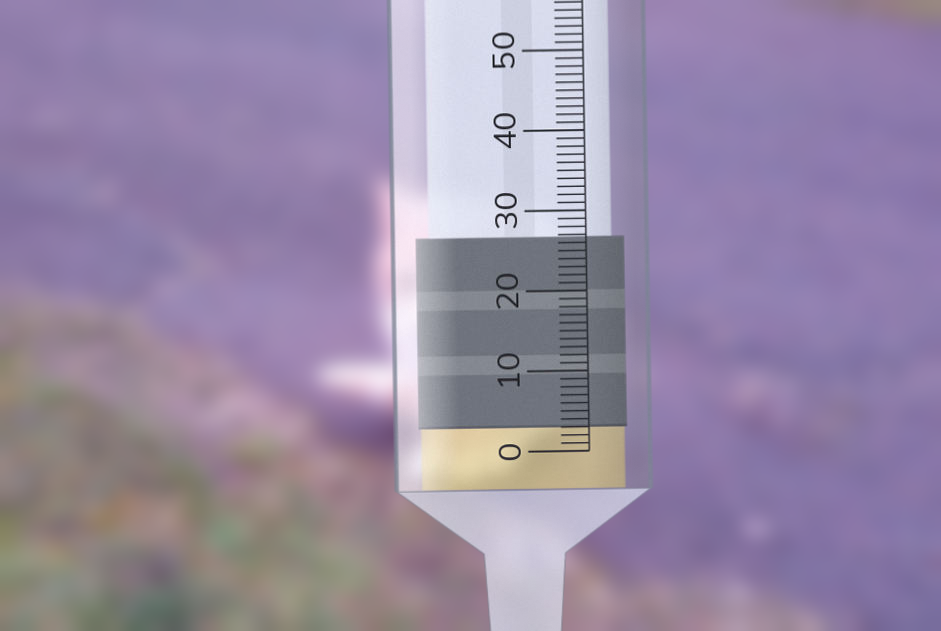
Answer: 3 mL
